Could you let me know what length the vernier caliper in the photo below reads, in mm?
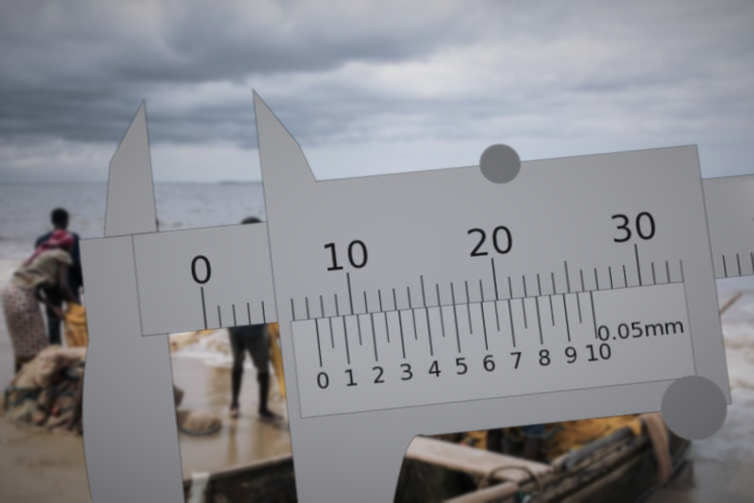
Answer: 7.5 mm
